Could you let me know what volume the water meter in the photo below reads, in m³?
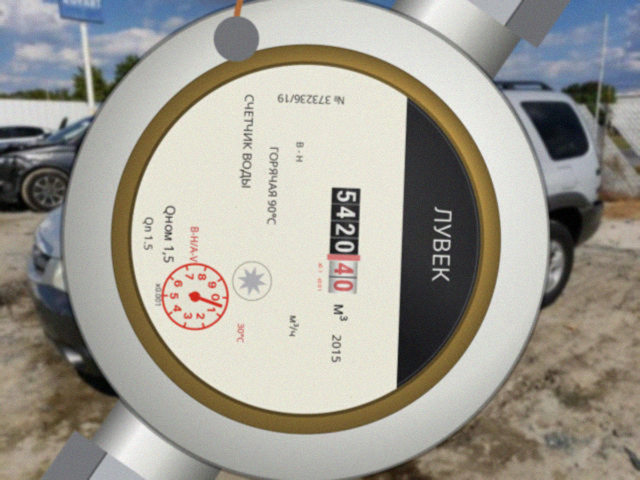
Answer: 5420.400 m³
